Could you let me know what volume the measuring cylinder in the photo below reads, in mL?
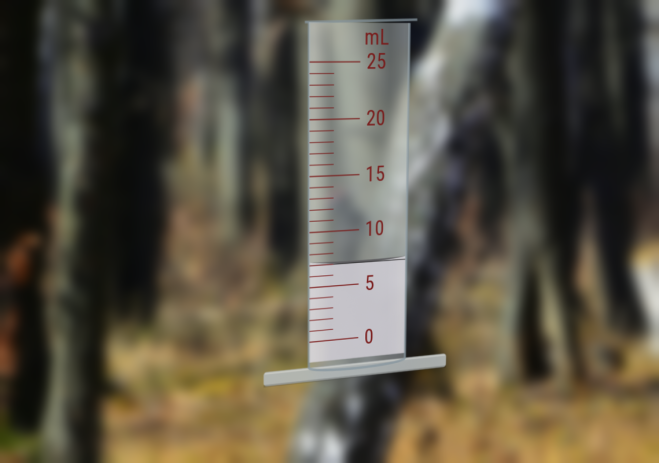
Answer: 7 mL
